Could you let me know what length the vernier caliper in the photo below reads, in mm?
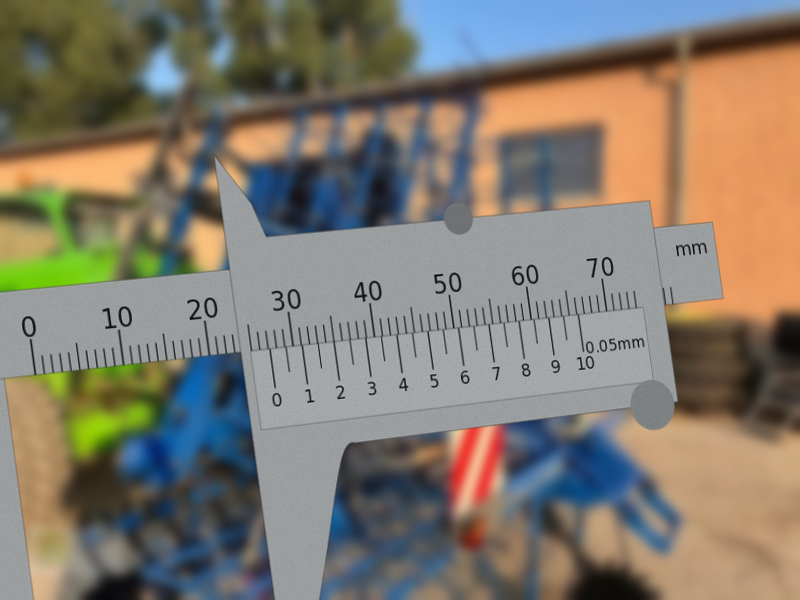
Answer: 27.2 mm
